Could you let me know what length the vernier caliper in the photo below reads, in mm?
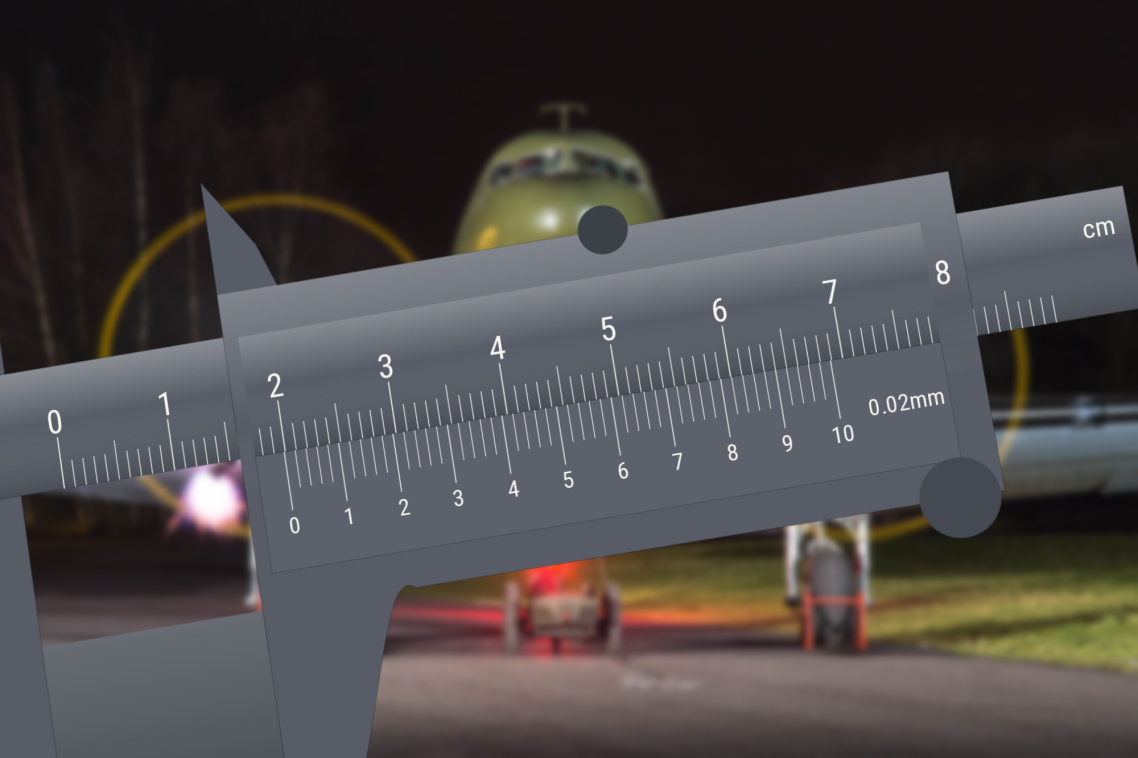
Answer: 19.9 mm
